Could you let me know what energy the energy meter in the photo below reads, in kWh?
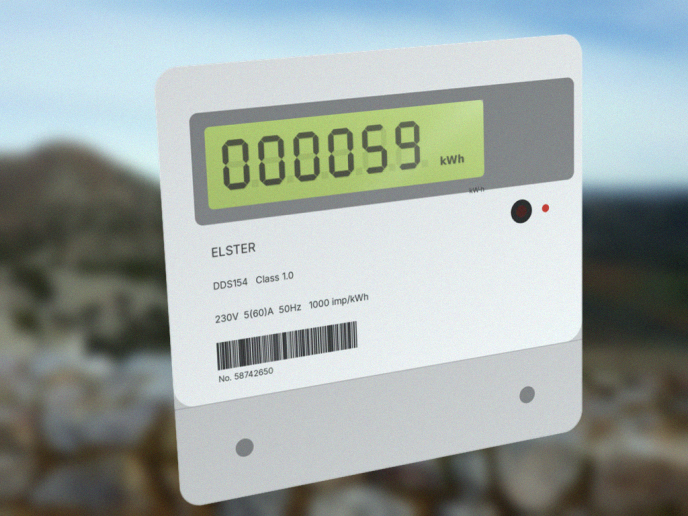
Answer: 59 kWh
